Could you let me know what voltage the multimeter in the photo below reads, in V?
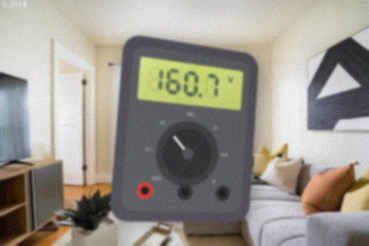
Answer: 160.7 V
